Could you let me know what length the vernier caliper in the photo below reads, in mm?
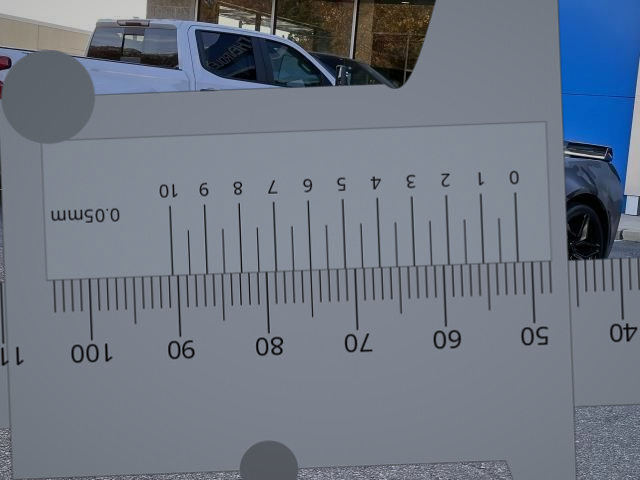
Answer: 51.6 mm
